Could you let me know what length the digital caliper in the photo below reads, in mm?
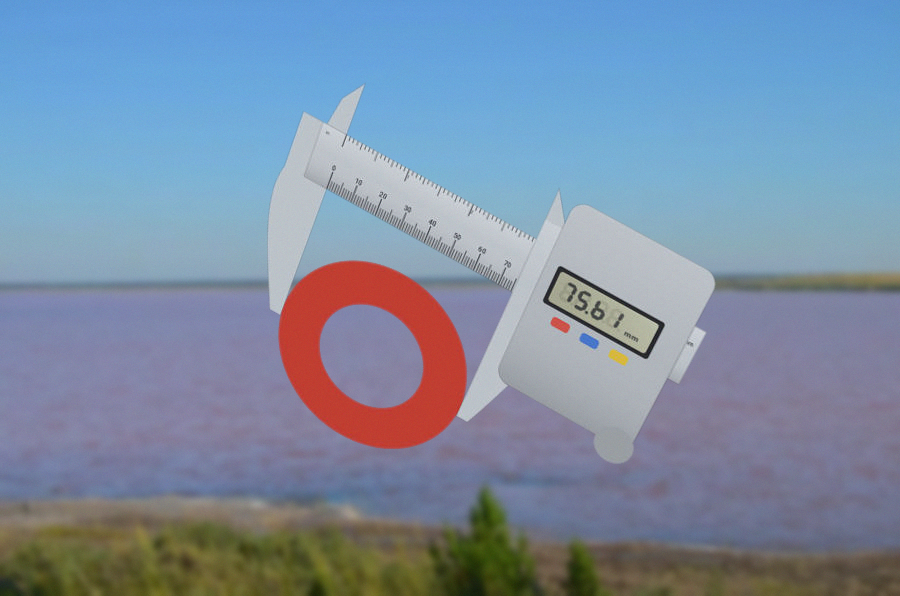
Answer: 75.61 mm
